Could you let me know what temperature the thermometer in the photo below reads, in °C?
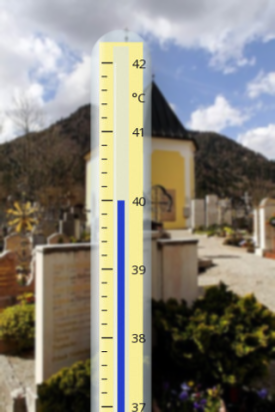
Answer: 40 °C
